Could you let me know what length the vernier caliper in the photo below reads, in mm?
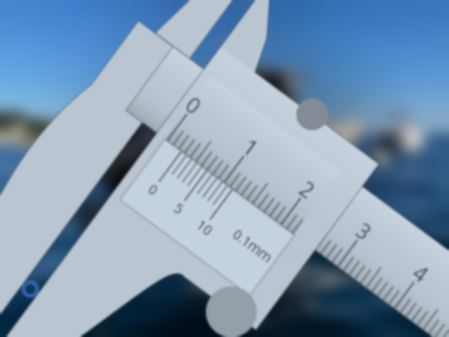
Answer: 2.5 mm
